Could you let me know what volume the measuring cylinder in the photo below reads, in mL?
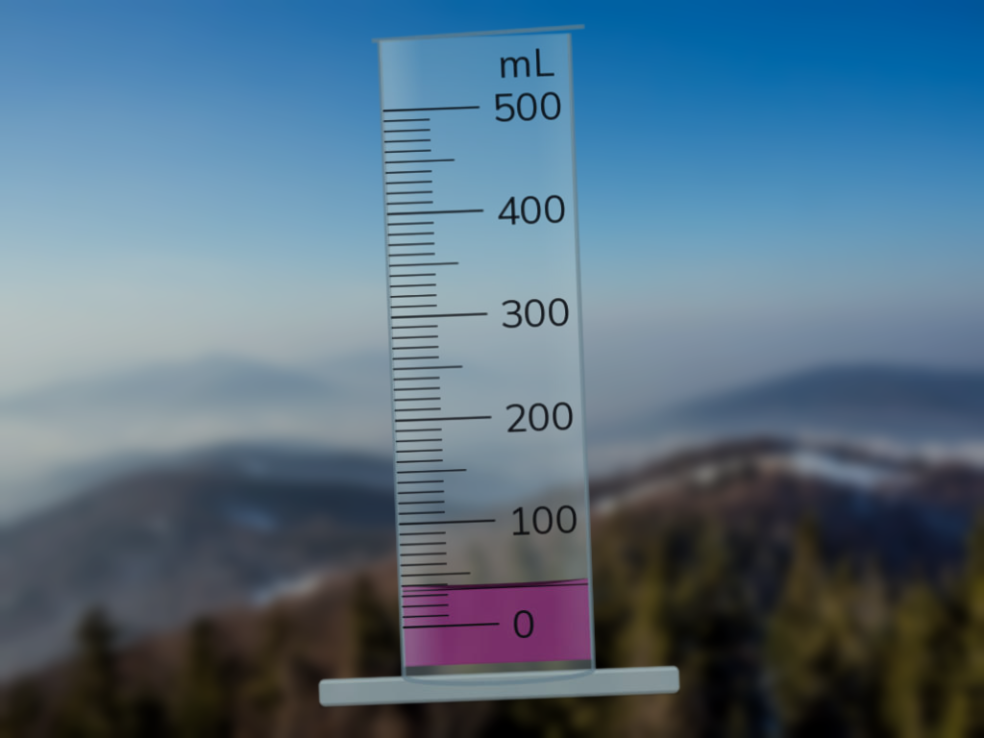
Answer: 35 mL
